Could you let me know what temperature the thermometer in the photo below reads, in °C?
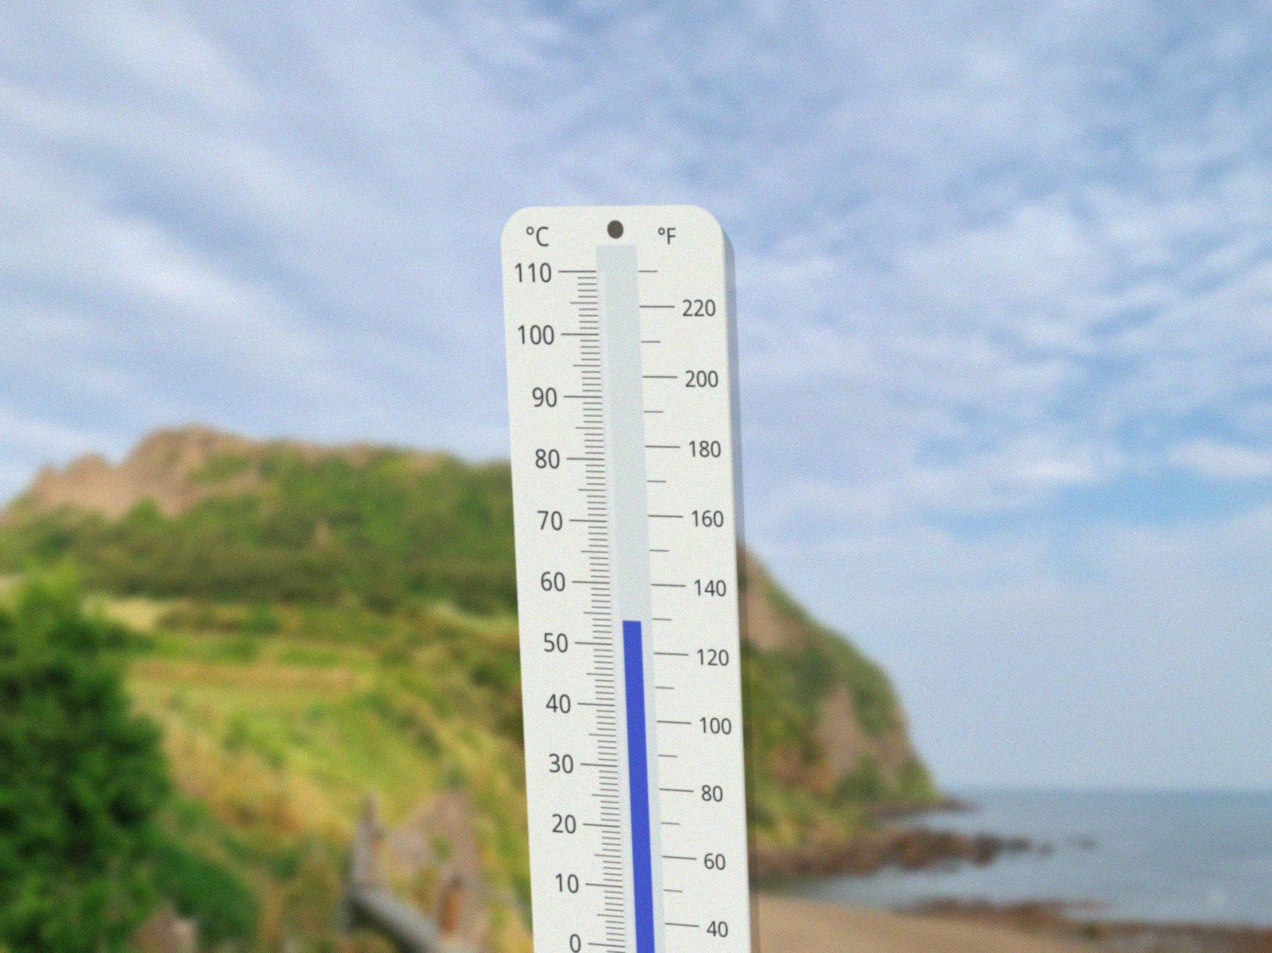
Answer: 54 °C
